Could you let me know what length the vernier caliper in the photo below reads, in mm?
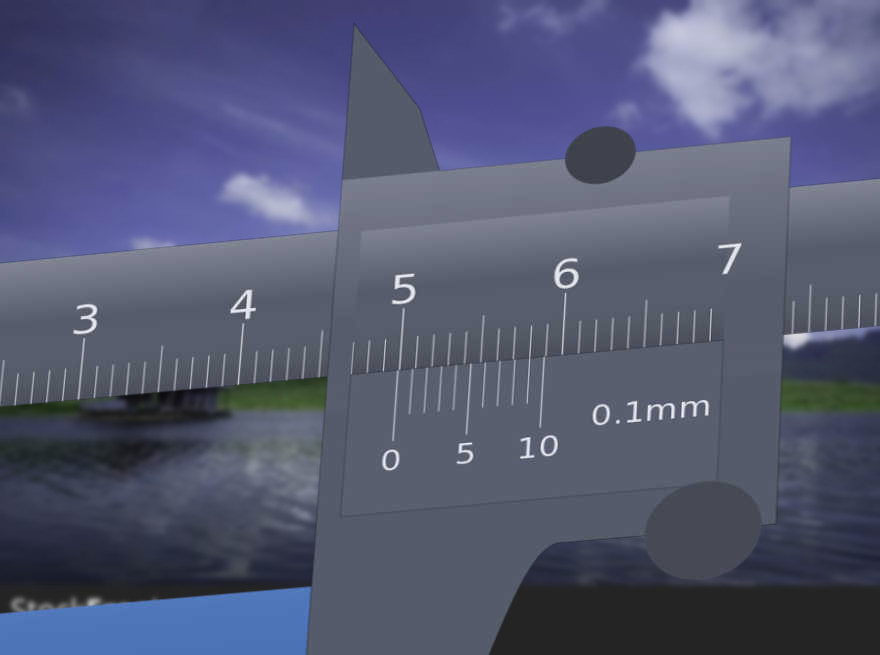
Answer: 49.9 mm
